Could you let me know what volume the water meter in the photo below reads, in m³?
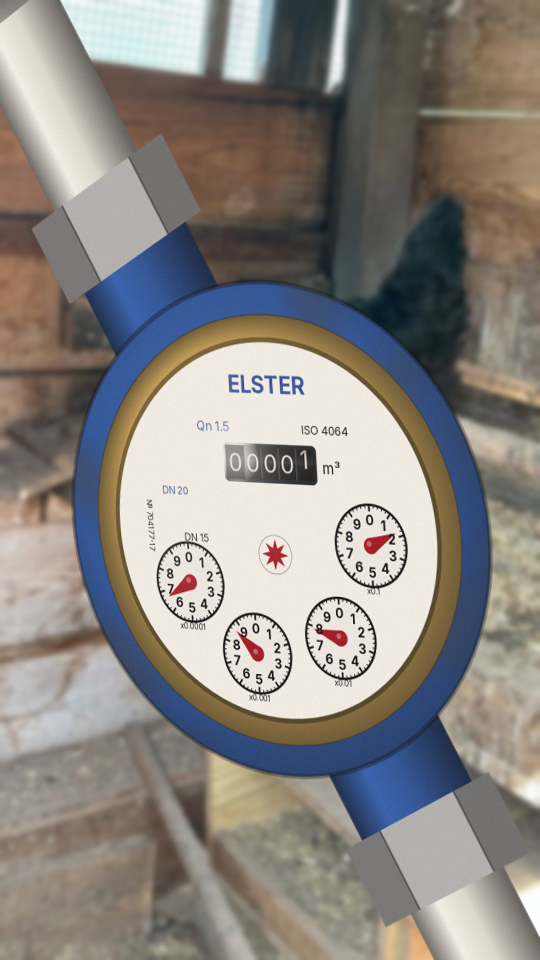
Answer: 1.1786 m³
